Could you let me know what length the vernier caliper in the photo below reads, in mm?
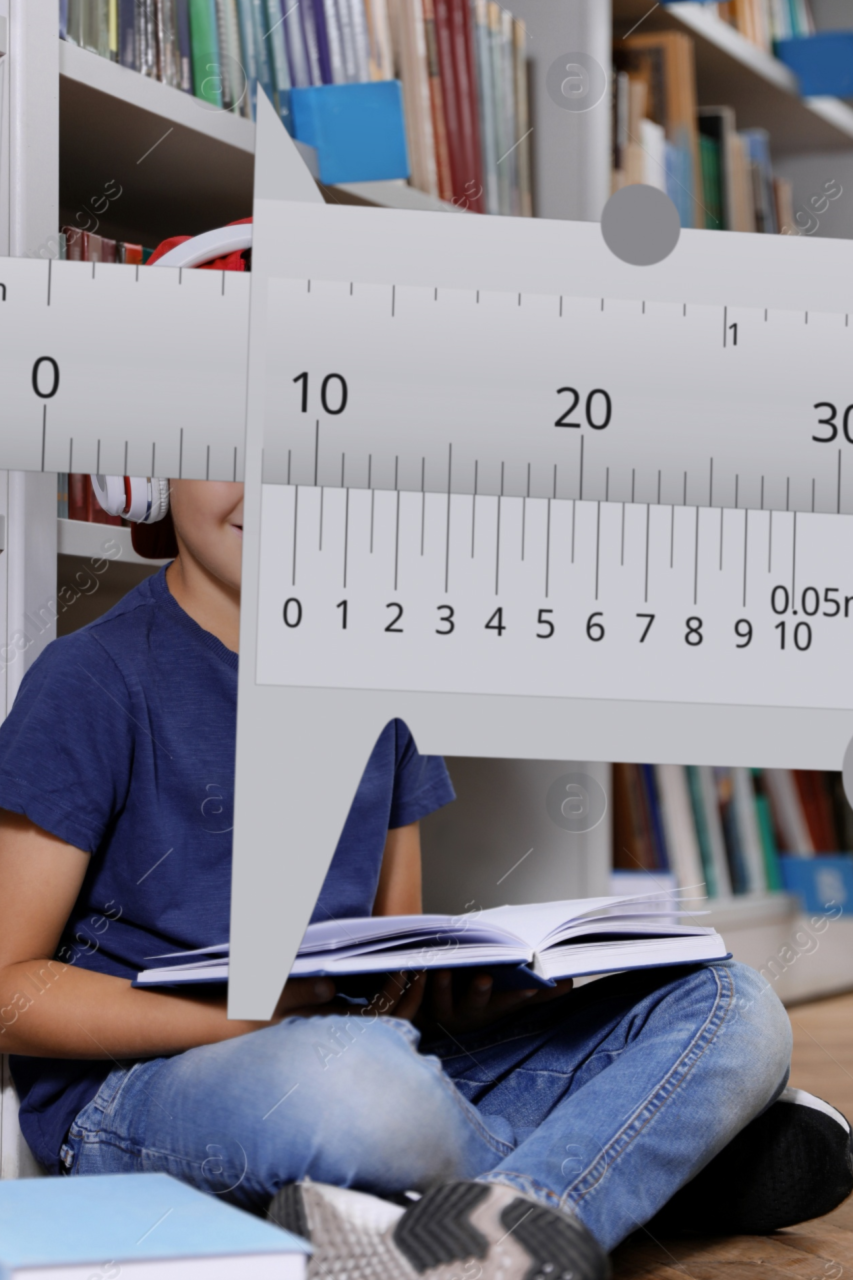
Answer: 9.3 mm
